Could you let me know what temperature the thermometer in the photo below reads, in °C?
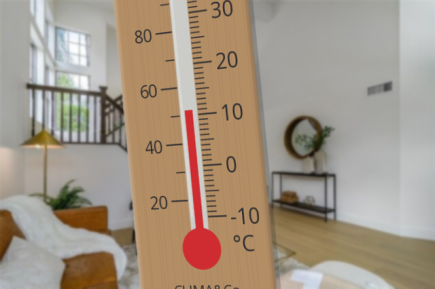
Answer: 11 °C
